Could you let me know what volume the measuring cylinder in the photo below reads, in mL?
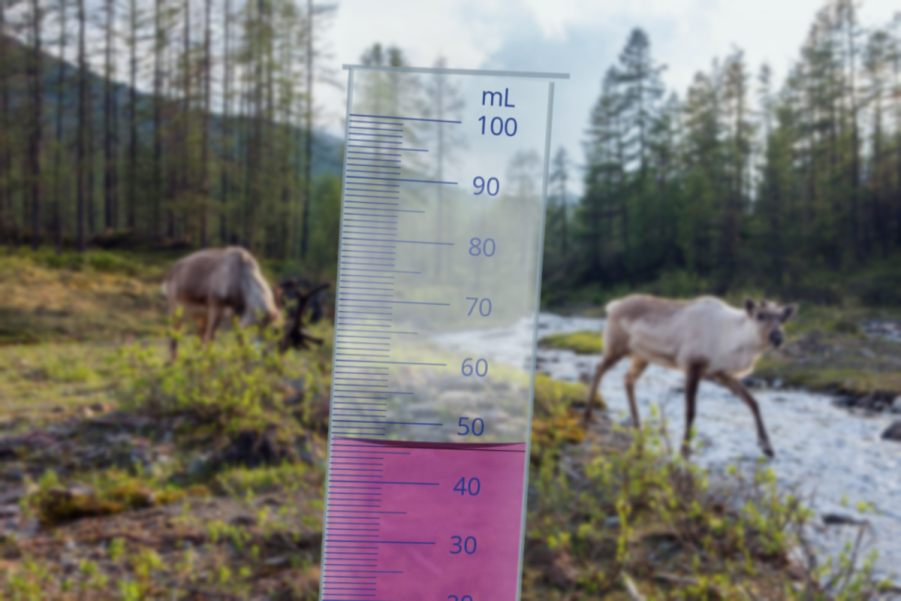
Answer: 46 mL
